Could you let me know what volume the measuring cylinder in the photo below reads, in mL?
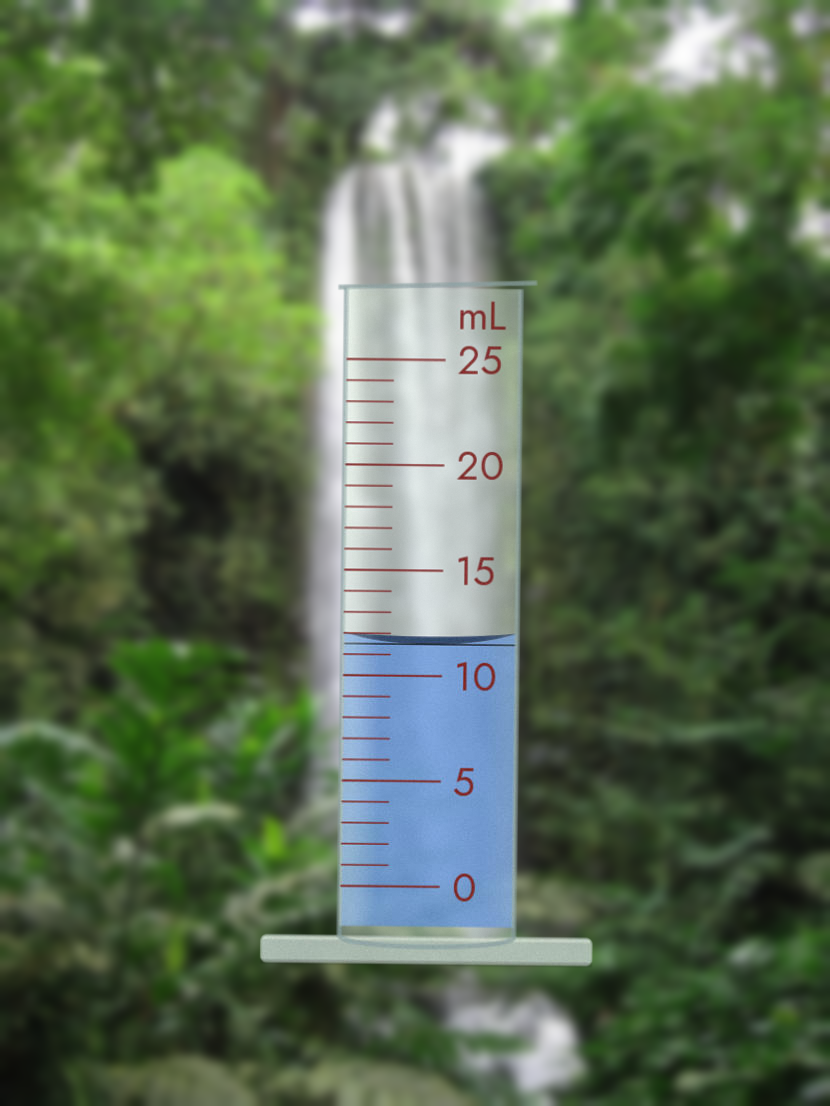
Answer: 11.5 mL
